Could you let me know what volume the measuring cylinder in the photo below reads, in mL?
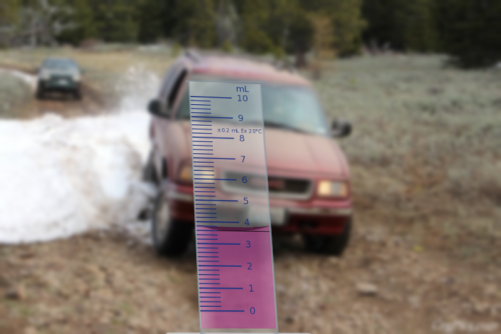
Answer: 3.6 mL
